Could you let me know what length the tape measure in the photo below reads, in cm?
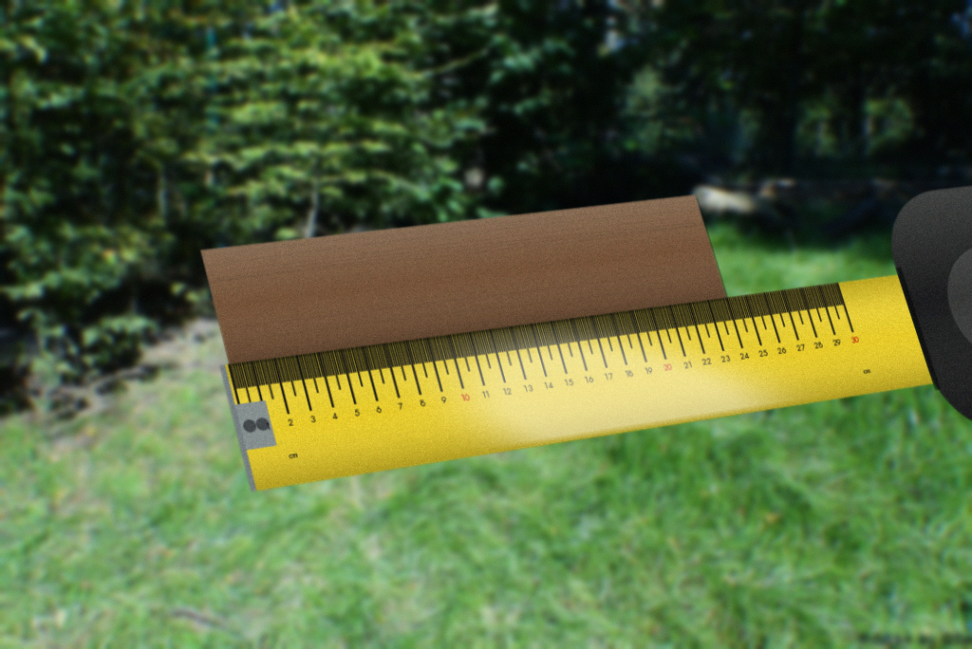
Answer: 24 cm
